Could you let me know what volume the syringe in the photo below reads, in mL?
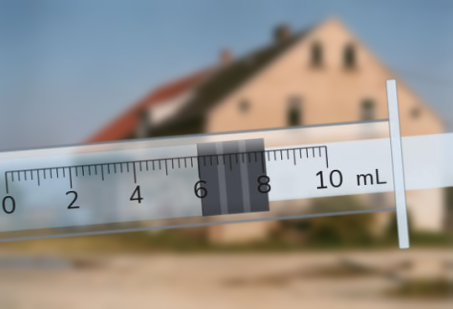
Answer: 6 mL
